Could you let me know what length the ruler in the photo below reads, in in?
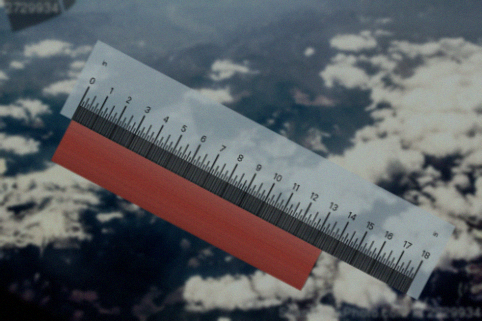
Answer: 13.5 in
